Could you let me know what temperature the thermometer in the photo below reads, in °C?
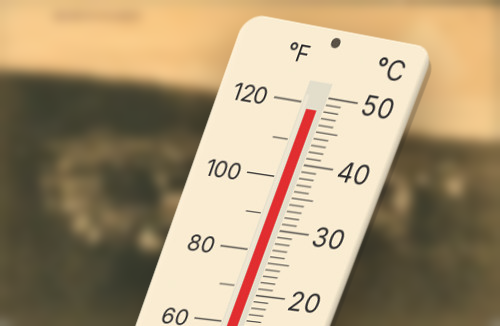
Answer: 48 °C
